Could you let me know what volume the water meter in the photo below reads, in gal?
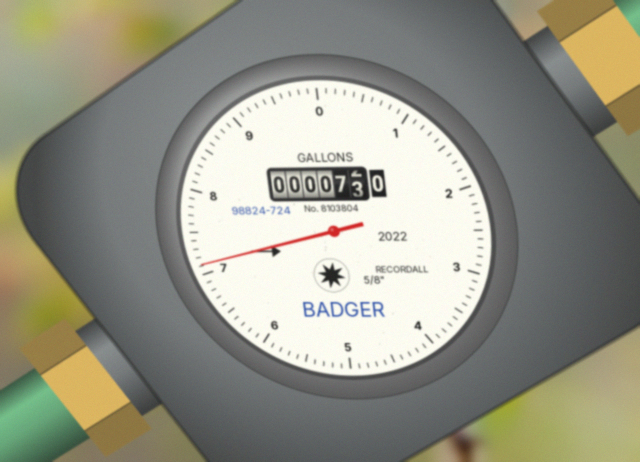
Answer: 727.1 gal
